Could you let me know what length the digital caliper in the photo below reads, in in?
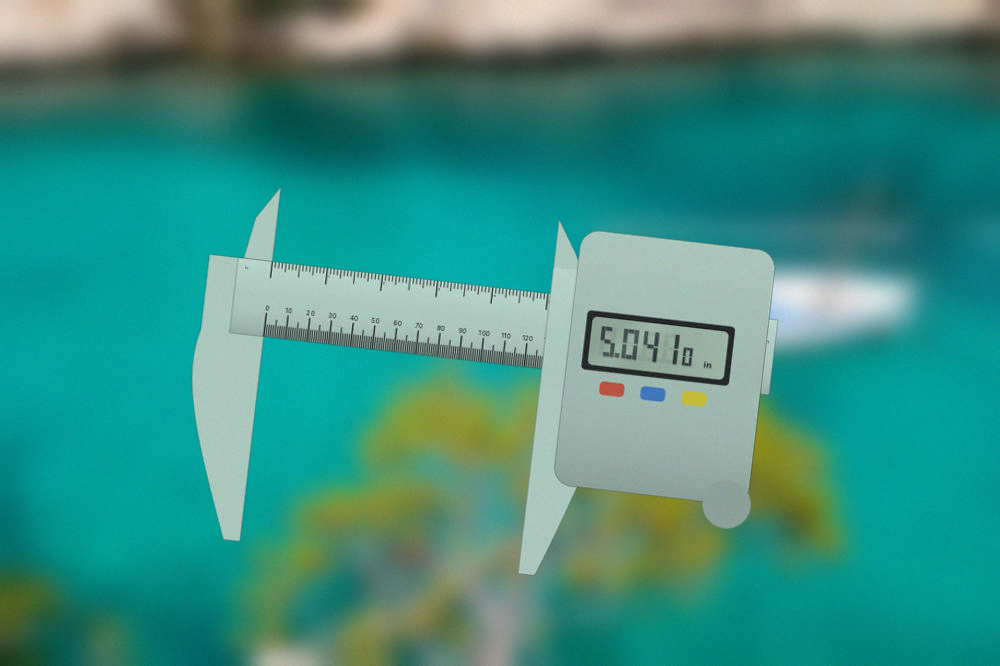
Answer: 5.0410 in
